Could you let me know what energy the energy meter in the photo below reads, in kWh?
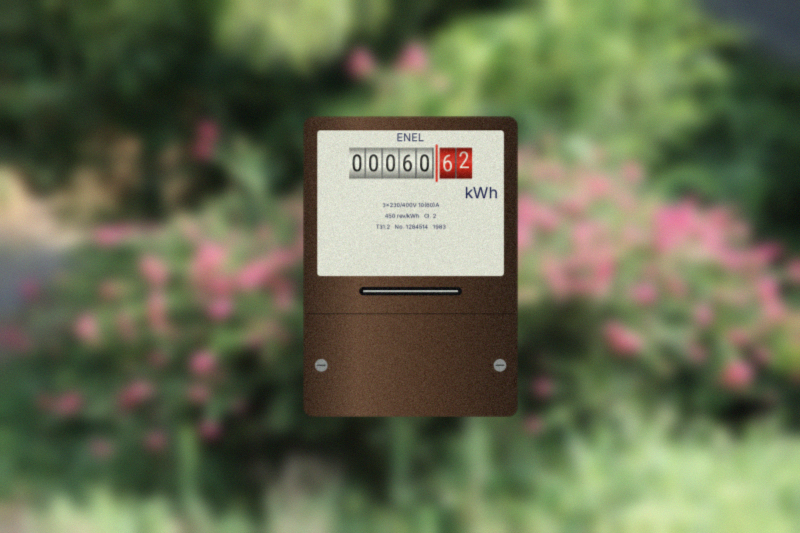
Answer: 60.62 kWh
